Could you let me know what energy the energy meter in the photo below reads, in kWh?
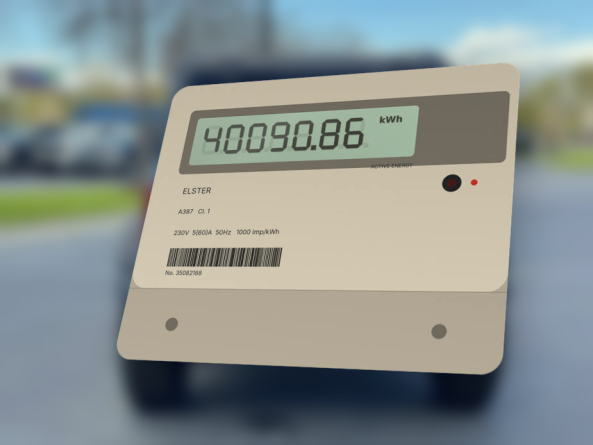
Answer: 40090.86 kWh
